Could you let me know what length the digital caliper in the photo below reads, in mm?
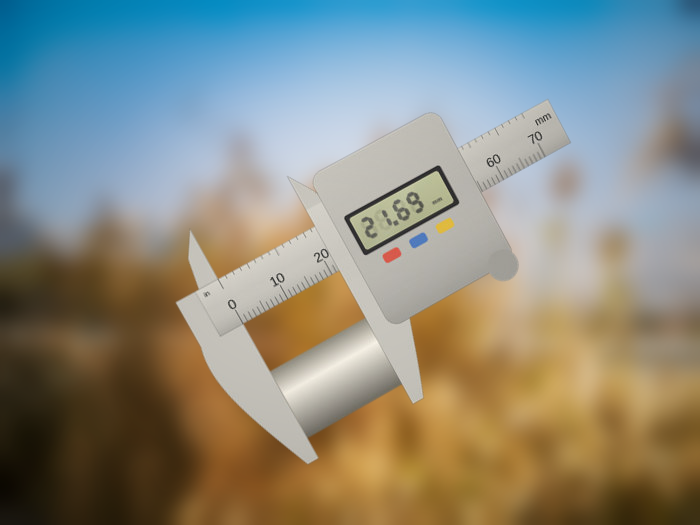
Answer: 21.69 mm
